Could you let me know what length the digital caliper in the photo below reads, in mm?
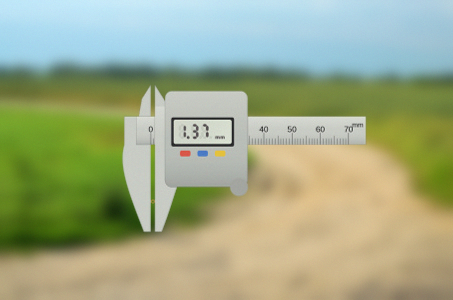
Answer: 1.37 mm
